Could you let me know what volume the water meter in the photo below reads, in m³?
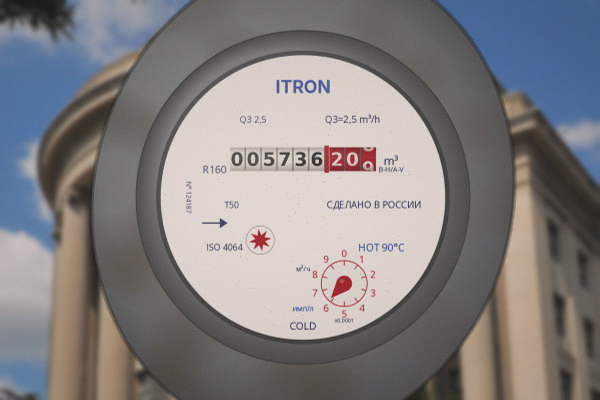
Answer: 5736.2086 m³
